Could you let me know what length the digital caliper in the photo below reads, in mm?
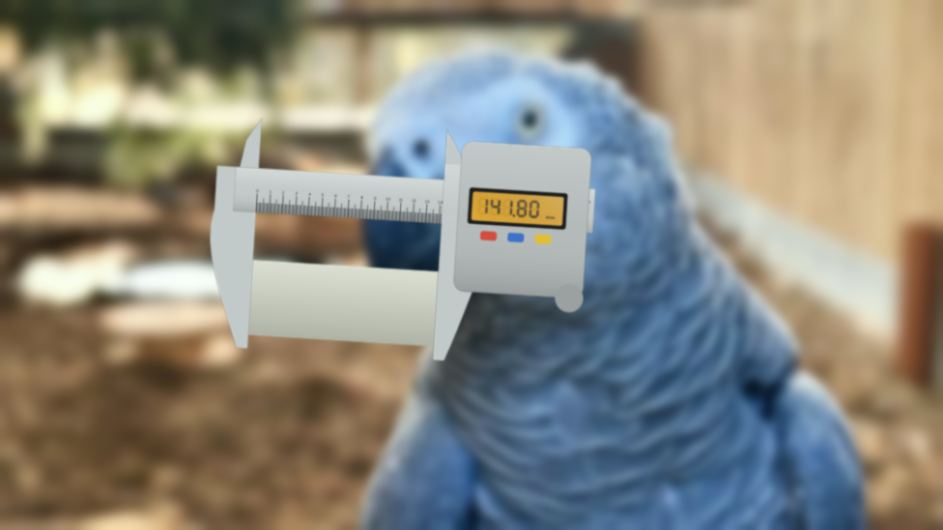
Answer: 141.80 mm
